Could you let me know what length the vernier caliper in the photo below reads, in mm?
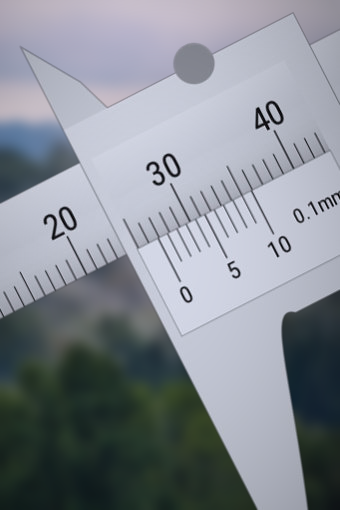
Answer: 26.9 mm
